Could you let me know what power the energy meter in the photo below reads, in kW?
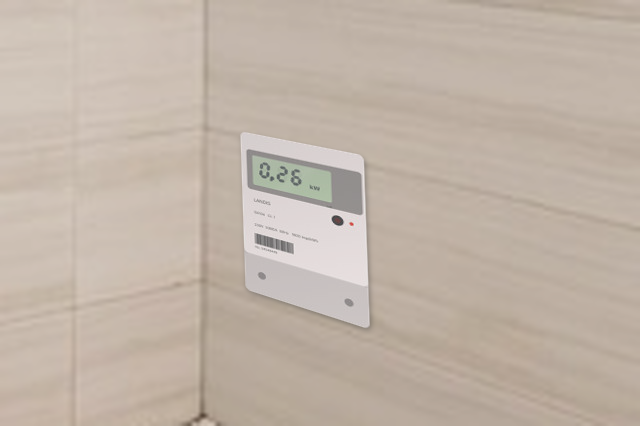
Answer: 0.26 kW
